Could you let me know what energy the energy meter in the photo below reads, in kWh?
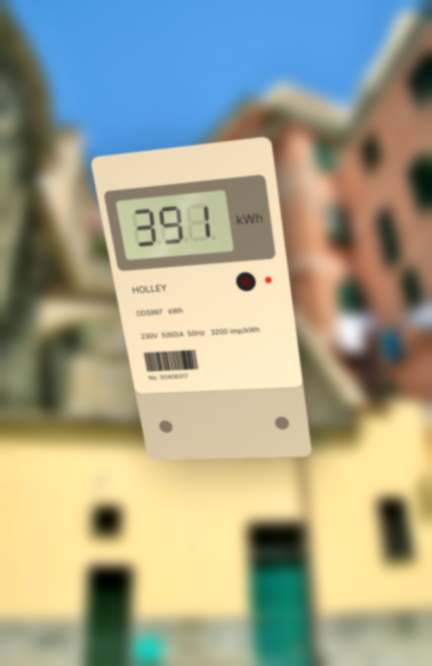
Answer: 391 kWh
